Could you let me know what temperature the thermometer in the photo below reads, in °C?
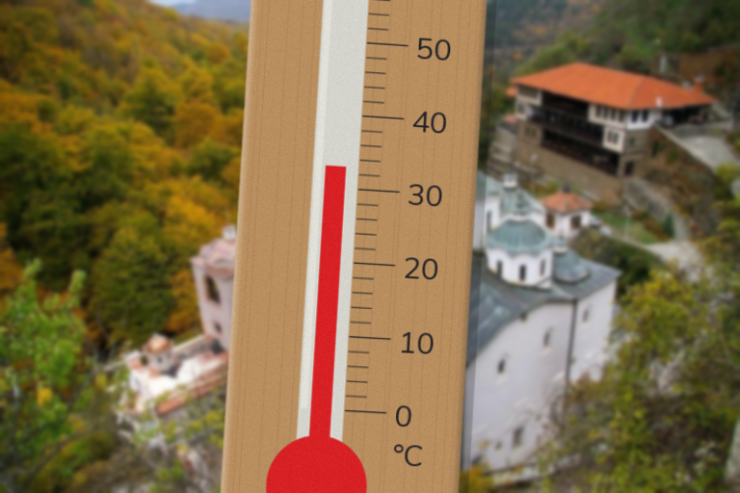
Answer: 33 °C
